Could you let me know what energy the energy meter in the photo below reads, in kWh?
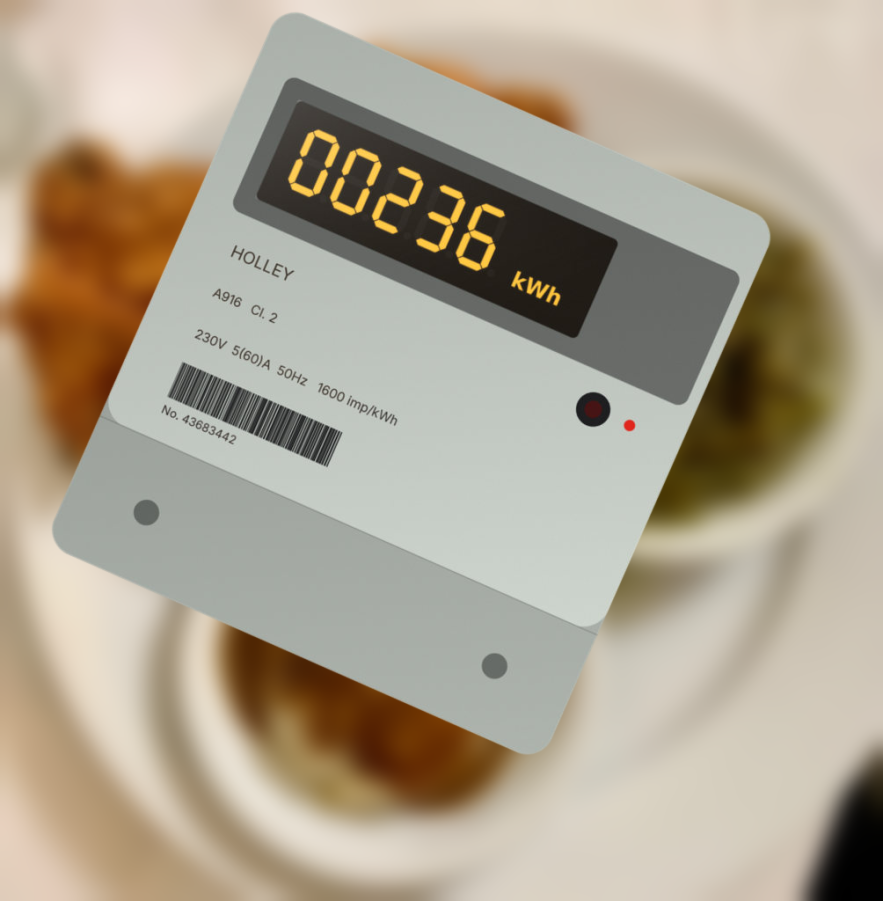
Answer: 236 kWh
